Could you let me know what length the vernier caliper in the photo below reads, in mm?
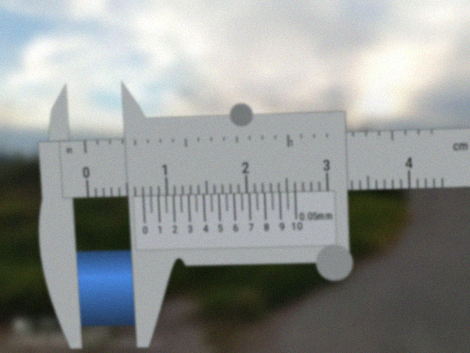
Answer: 7.0 mm
